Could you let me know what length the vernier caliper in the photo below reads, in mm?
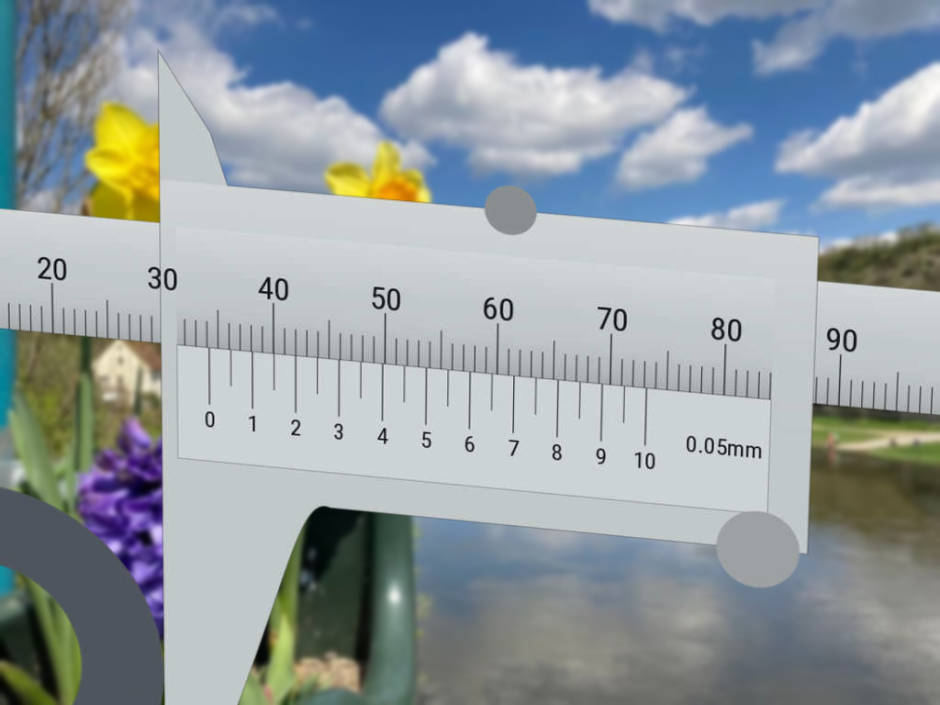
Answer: 34.2 mm
